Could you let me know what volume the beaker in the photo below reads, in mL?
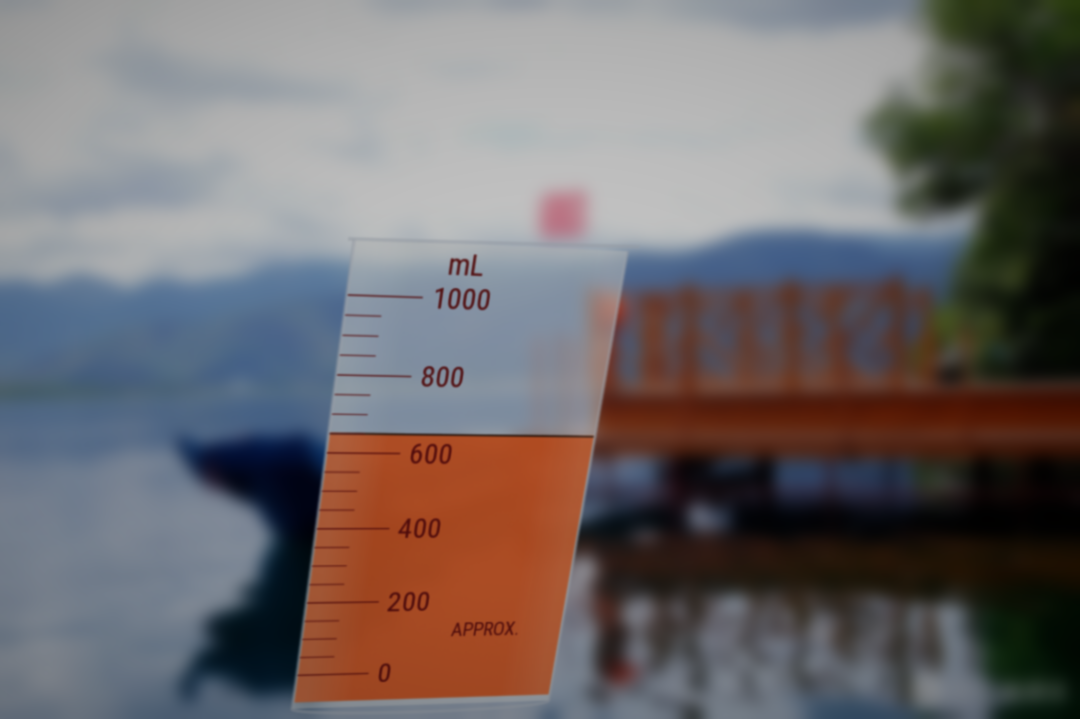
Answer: 650 mL
